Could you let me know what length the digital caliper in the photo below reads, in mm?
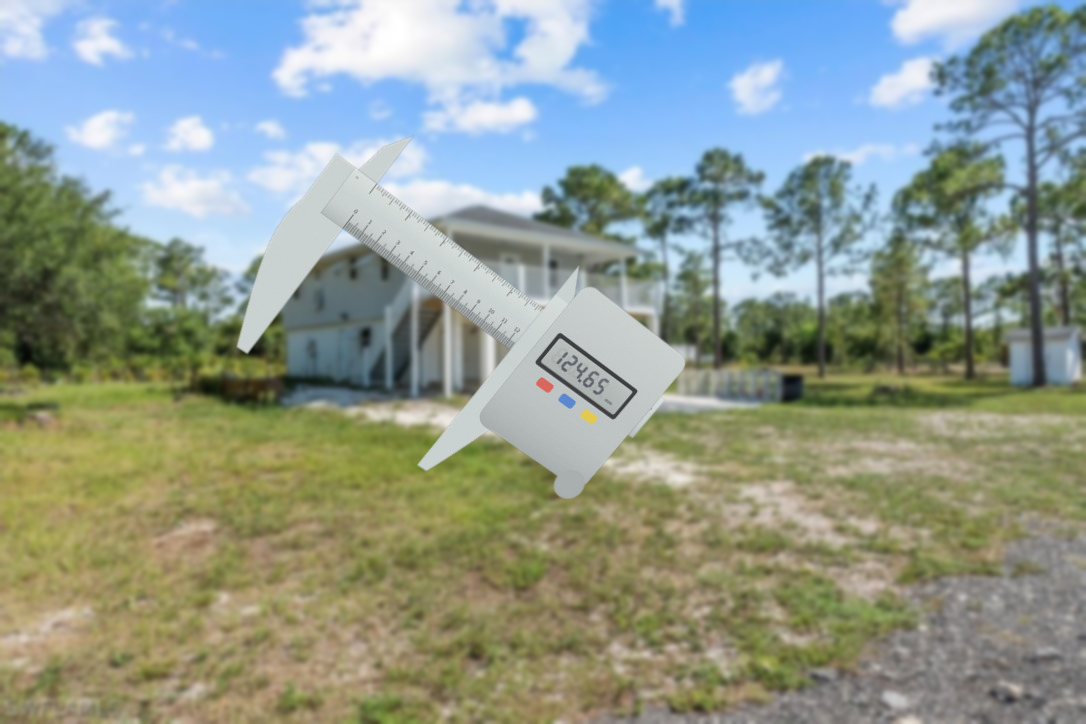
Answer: 124.65 mm
